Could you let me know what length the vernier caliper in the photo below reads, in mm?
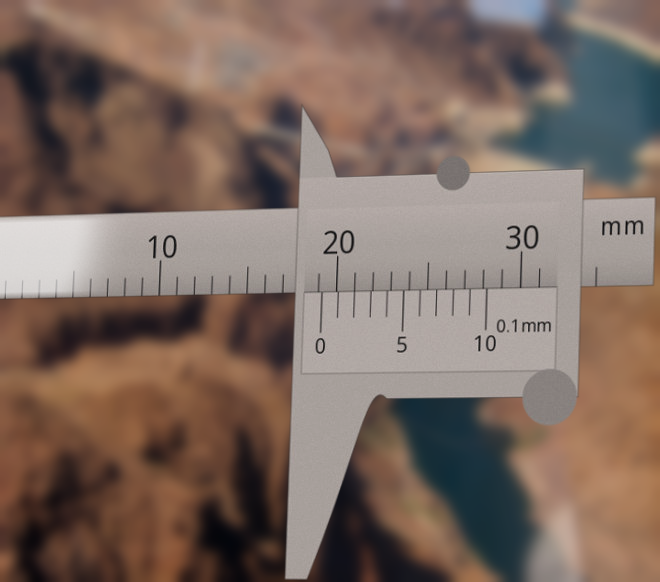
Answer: 19.2 mm
